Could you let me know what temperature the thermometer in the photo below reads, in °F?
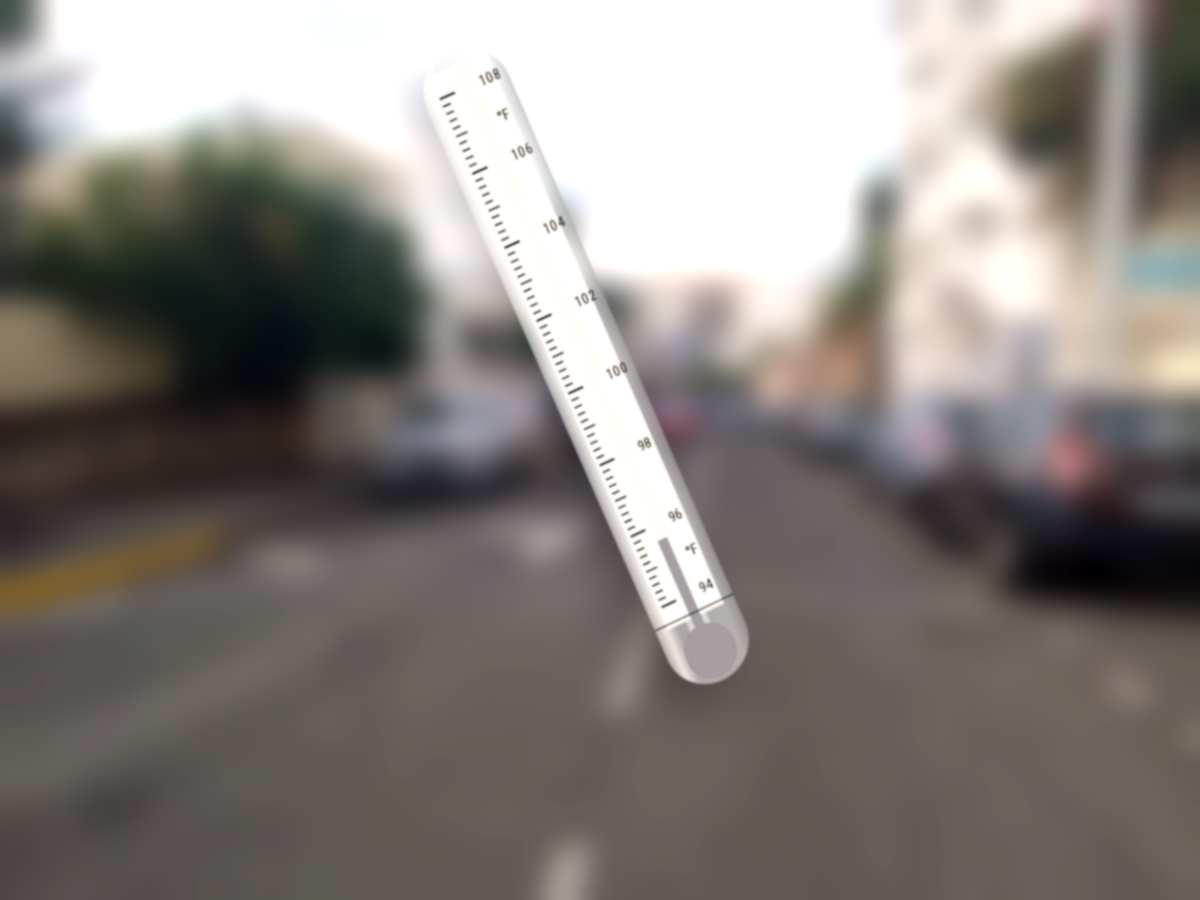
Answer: 95.6 °F
